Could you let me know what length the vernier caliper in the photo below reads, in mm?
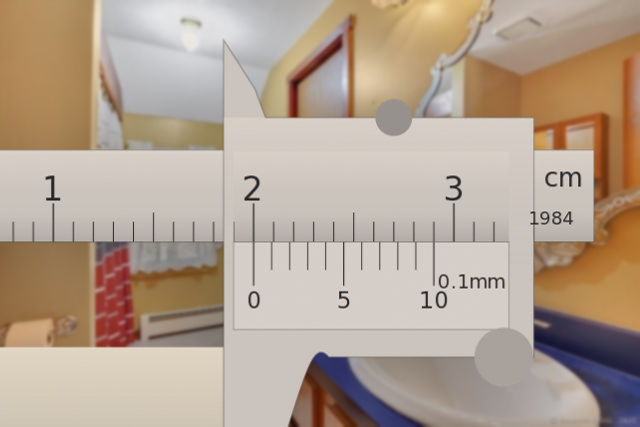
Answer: 20.0 mm
